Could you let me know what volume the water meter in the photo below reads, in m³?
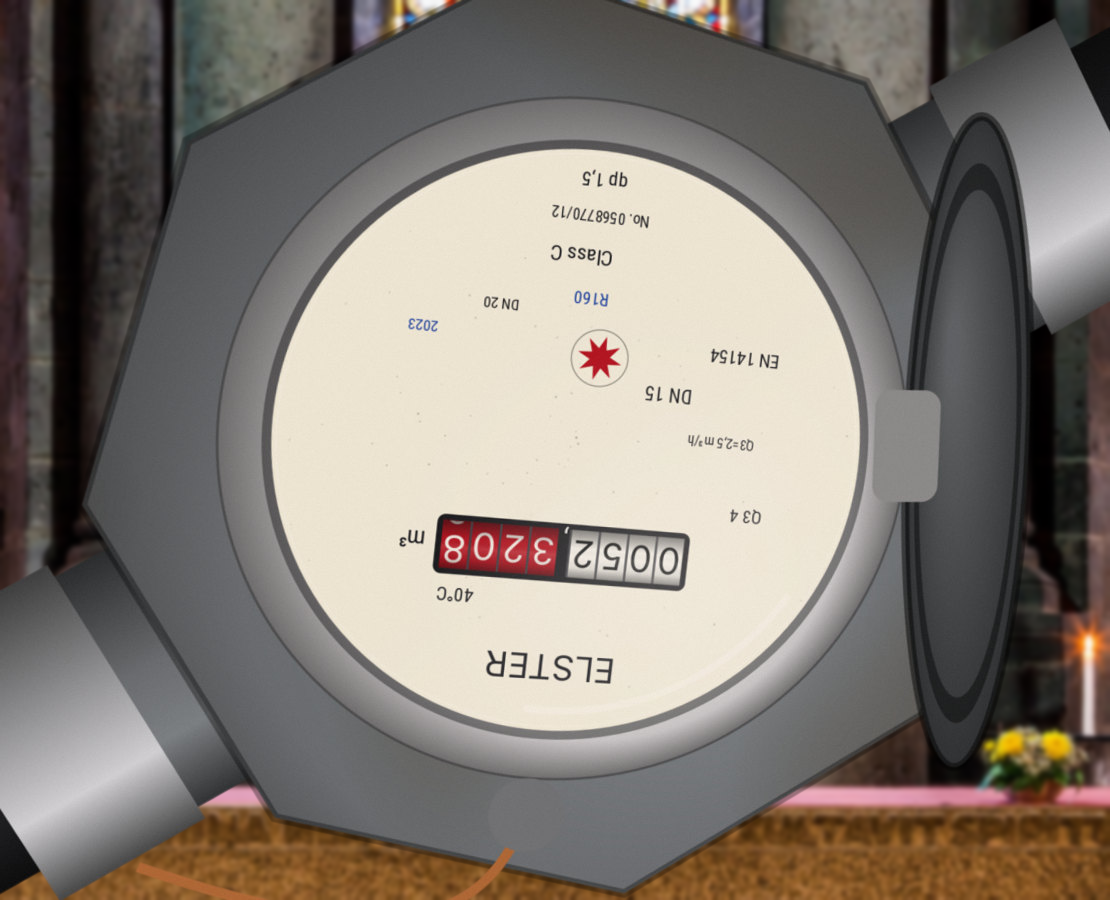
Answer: 52.3208 m³
